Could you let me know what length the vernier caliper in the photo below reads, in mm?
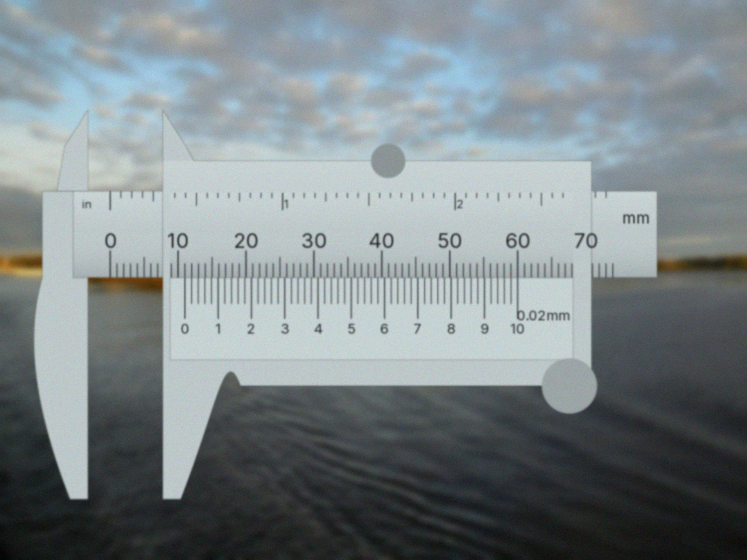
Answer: 11.0 mm
